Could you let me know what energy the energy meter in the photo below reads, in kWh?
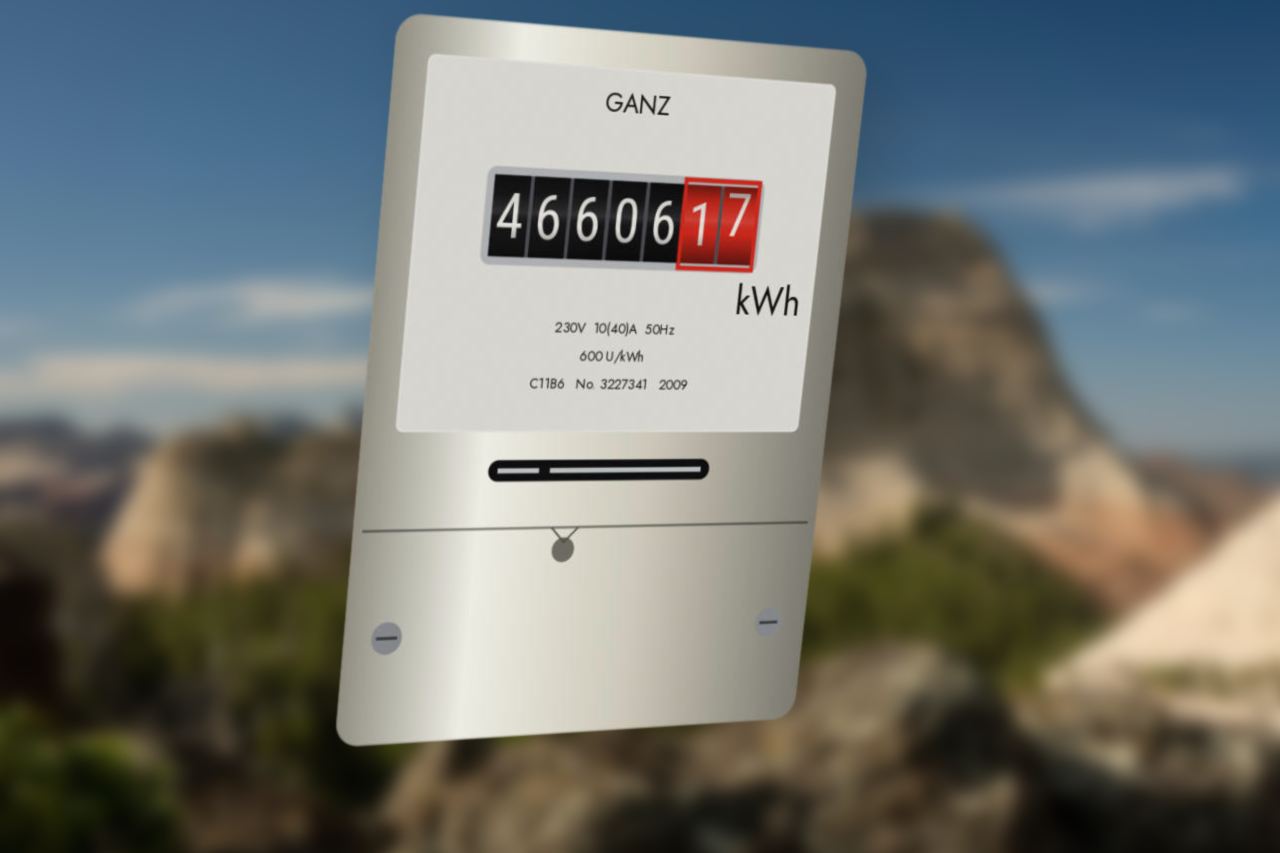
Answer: 46606.17 kWh
